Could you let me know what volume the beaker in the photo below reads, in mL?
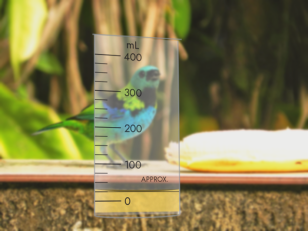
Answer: 25 mL
